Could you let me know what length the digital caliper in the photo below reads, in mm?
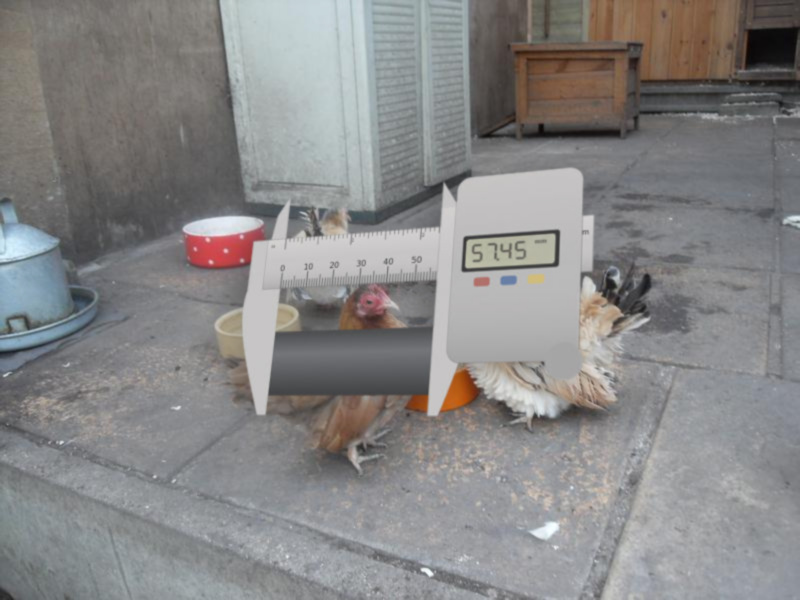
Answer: 57.45 mm
